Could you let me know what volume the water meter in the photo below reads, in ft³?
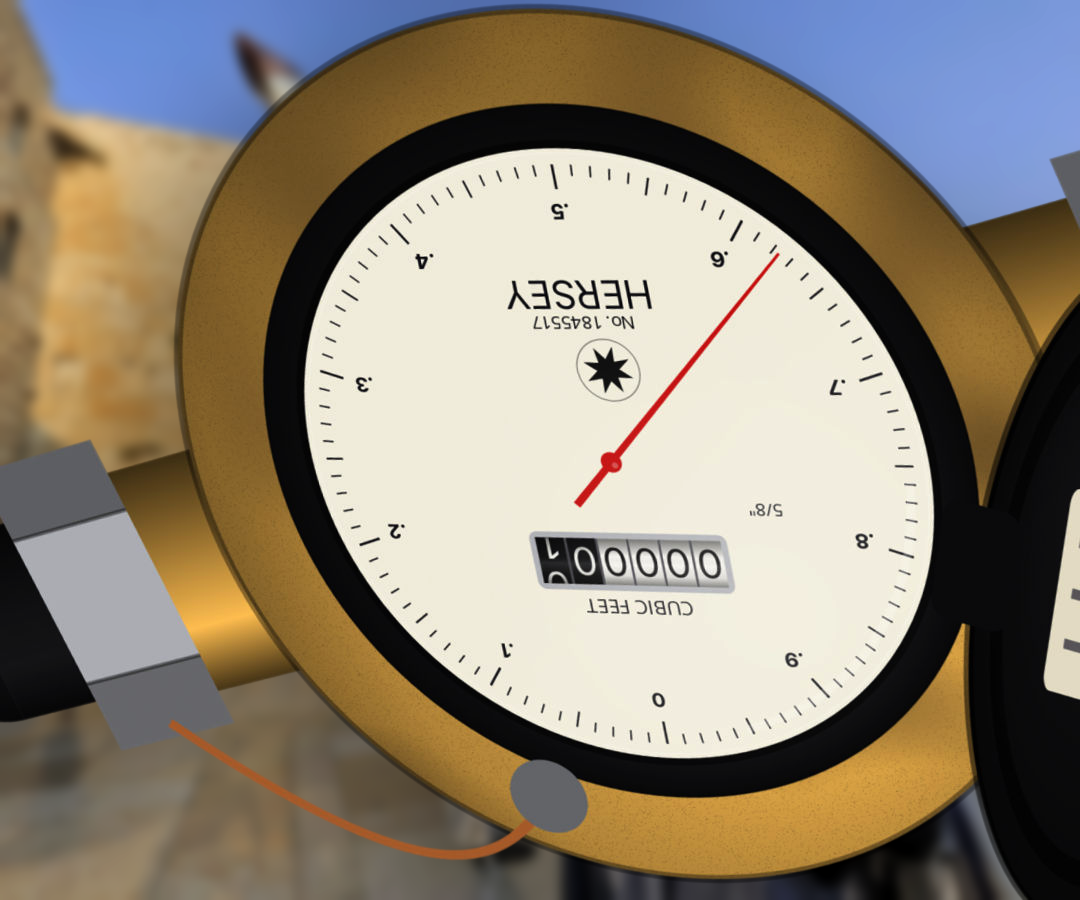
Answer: 0.62 ft³
